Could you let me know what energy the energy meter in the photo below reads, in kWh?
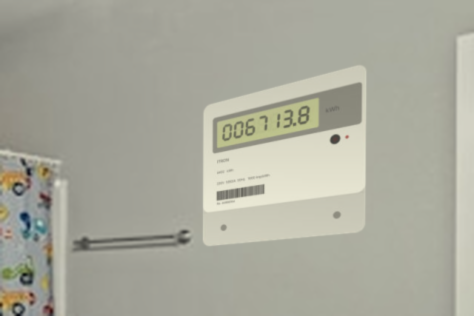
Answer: 6713.8 kWh
